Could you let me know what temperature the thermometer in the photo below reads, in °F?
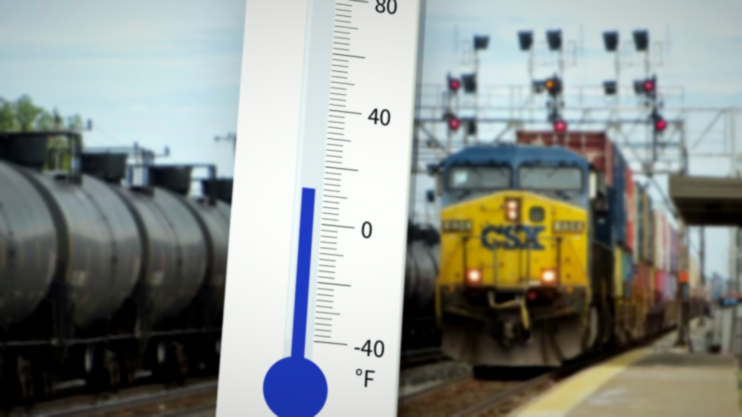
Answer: 12 °F
